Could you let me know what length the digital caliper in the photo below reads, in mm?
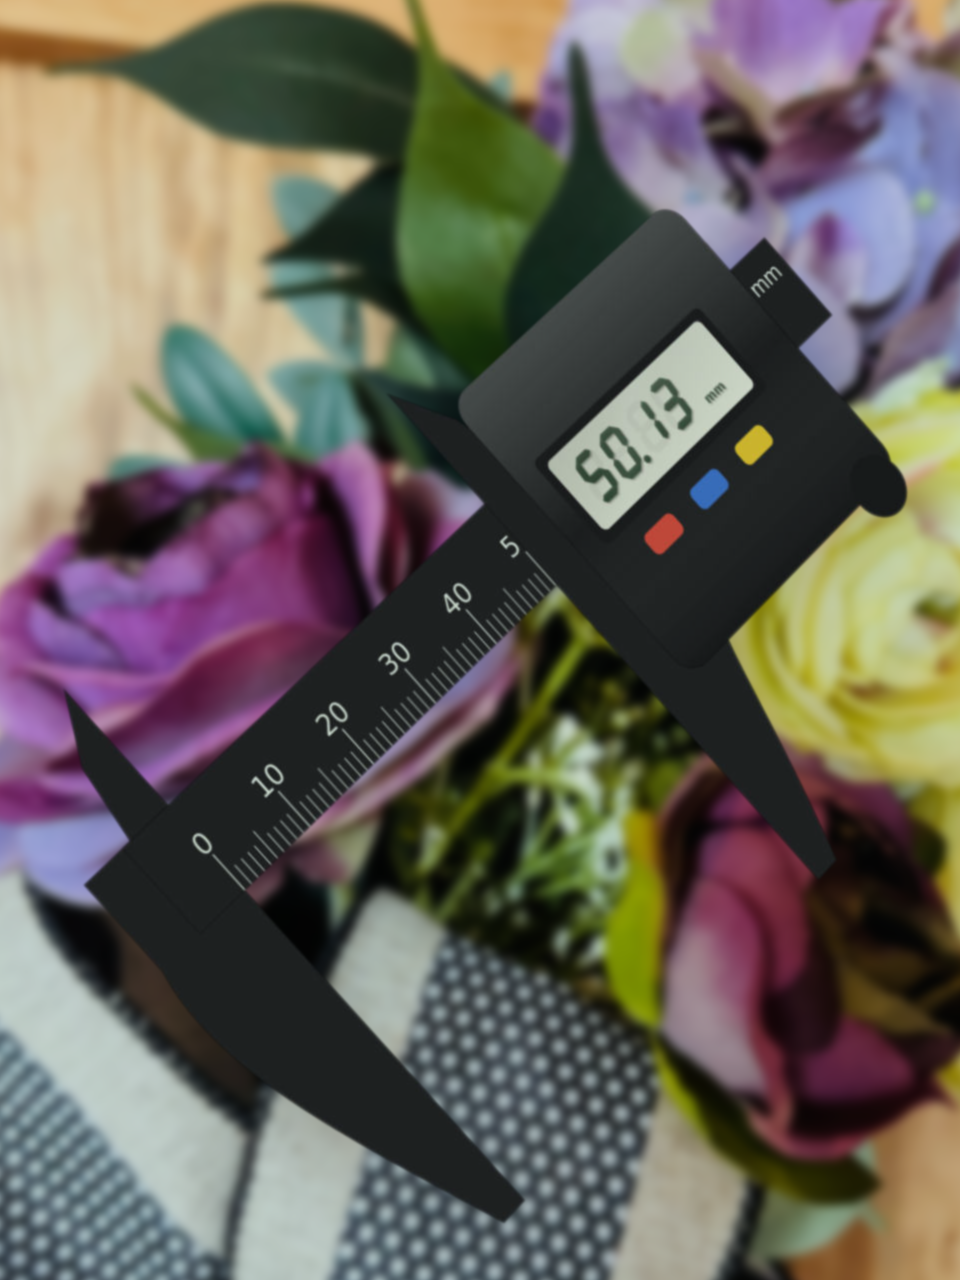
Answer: 50.13 mm
